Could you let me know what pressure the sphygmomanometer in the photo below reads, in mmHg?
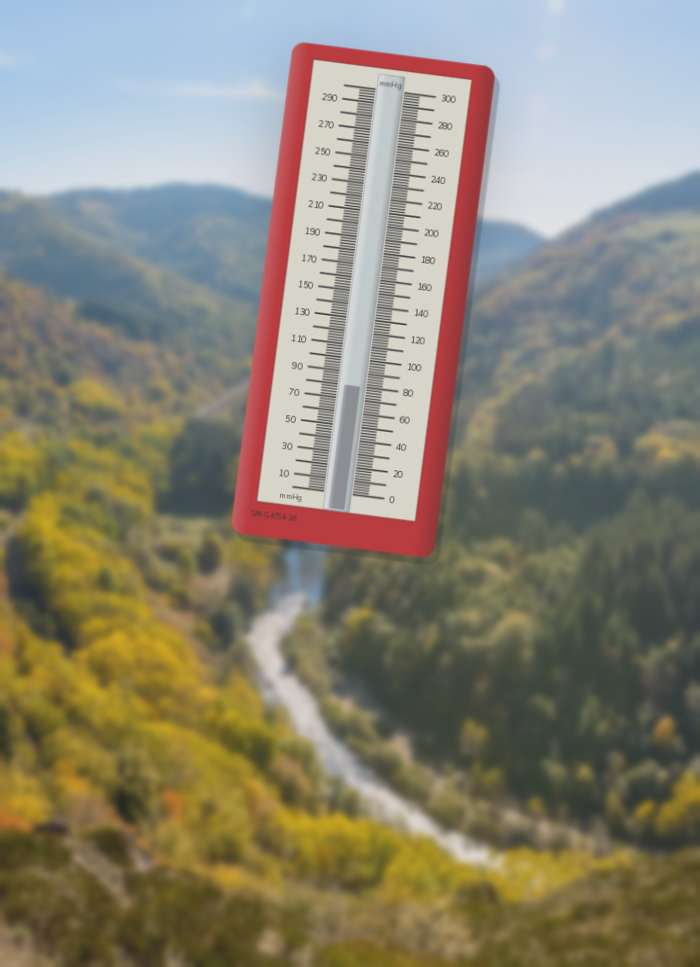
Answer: 80 mmHg
